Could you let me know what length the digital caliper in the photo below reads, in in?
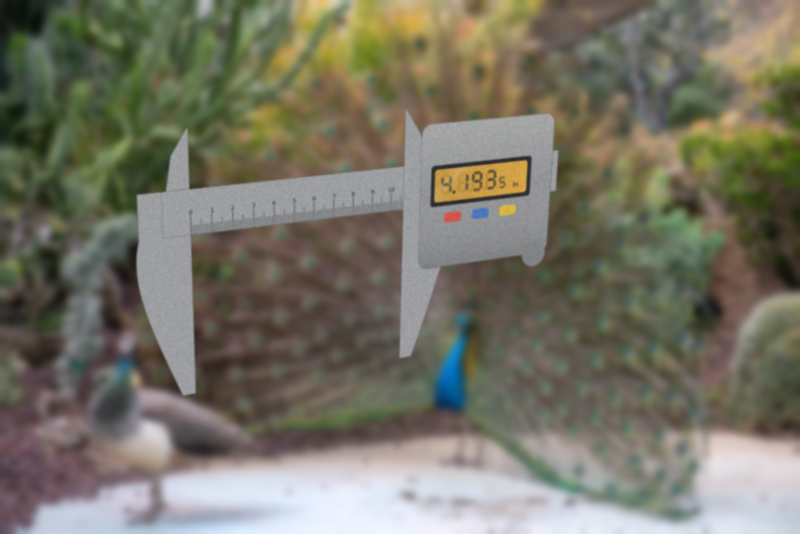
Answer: 4.1935 in
